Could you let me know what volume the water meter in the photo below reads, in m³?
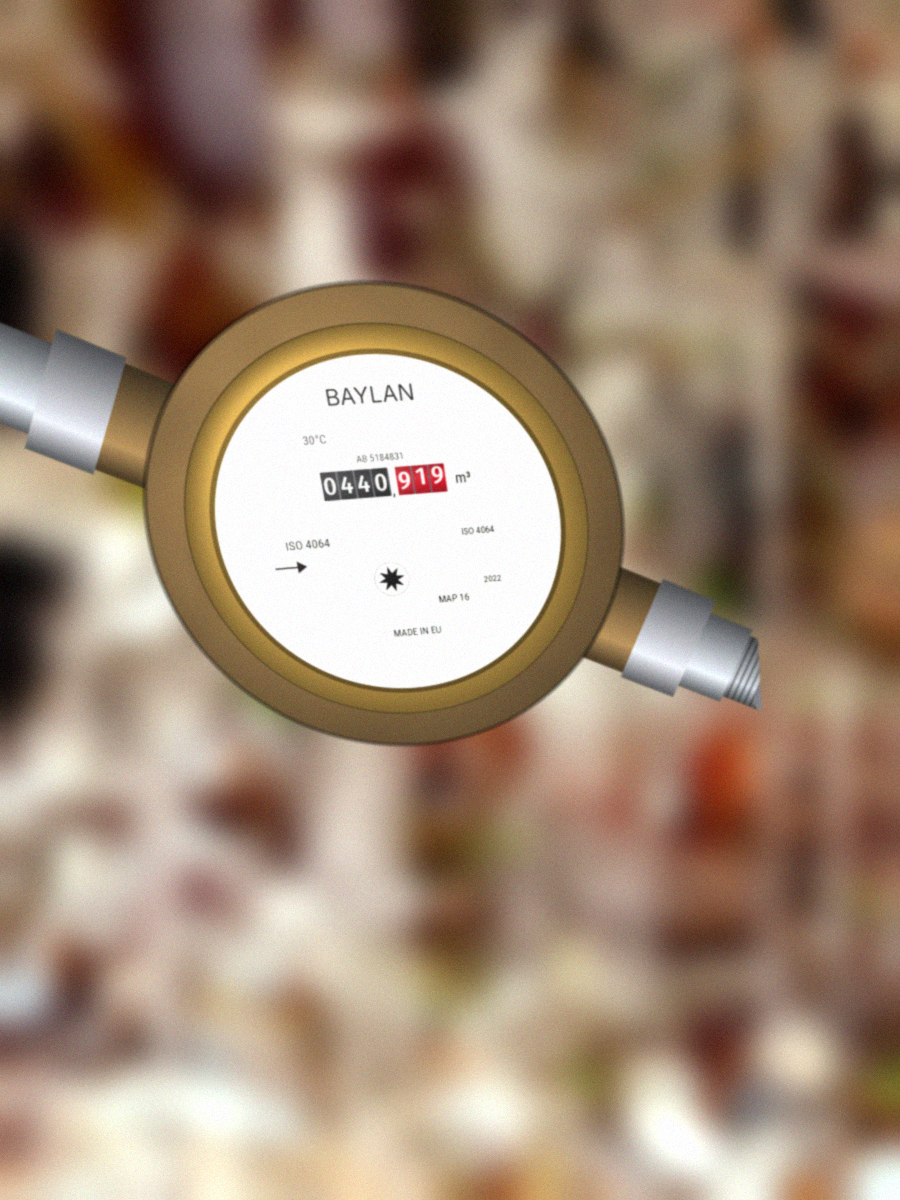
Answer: 440.919 m³
